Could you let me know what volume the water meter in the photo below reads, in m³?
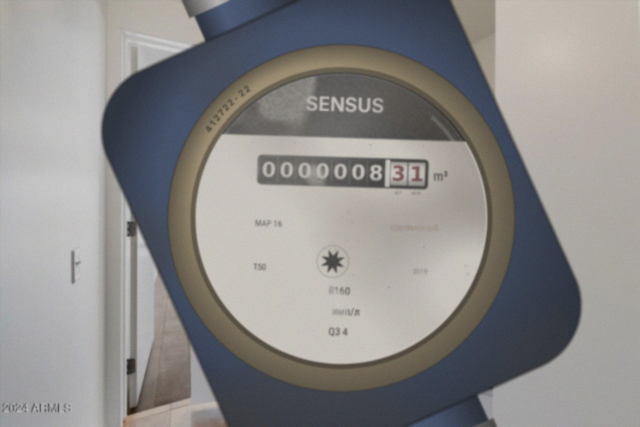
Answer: 8.31 m³
